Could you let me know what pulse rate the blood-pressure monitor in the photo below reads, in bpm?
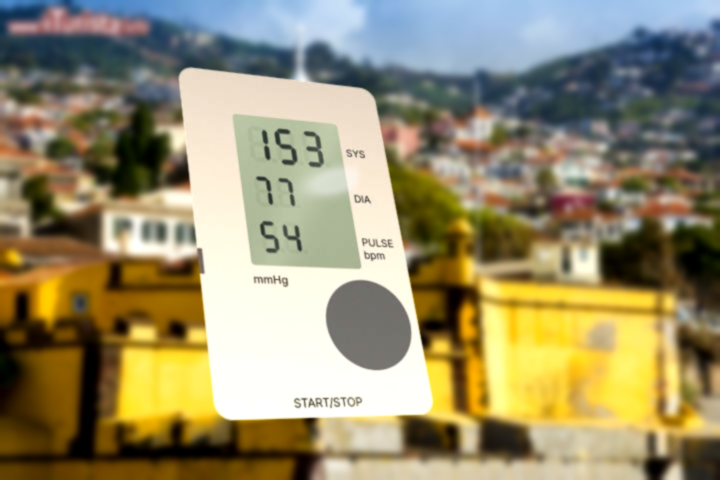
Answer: 54 bpm
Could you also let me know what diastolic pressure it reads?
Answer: 77 mmHg
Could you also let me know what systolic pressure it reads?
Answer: 153 mmHg
